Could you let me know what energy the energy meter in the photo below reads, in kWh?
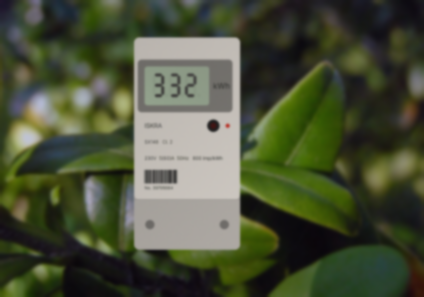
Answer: 332 kWh
